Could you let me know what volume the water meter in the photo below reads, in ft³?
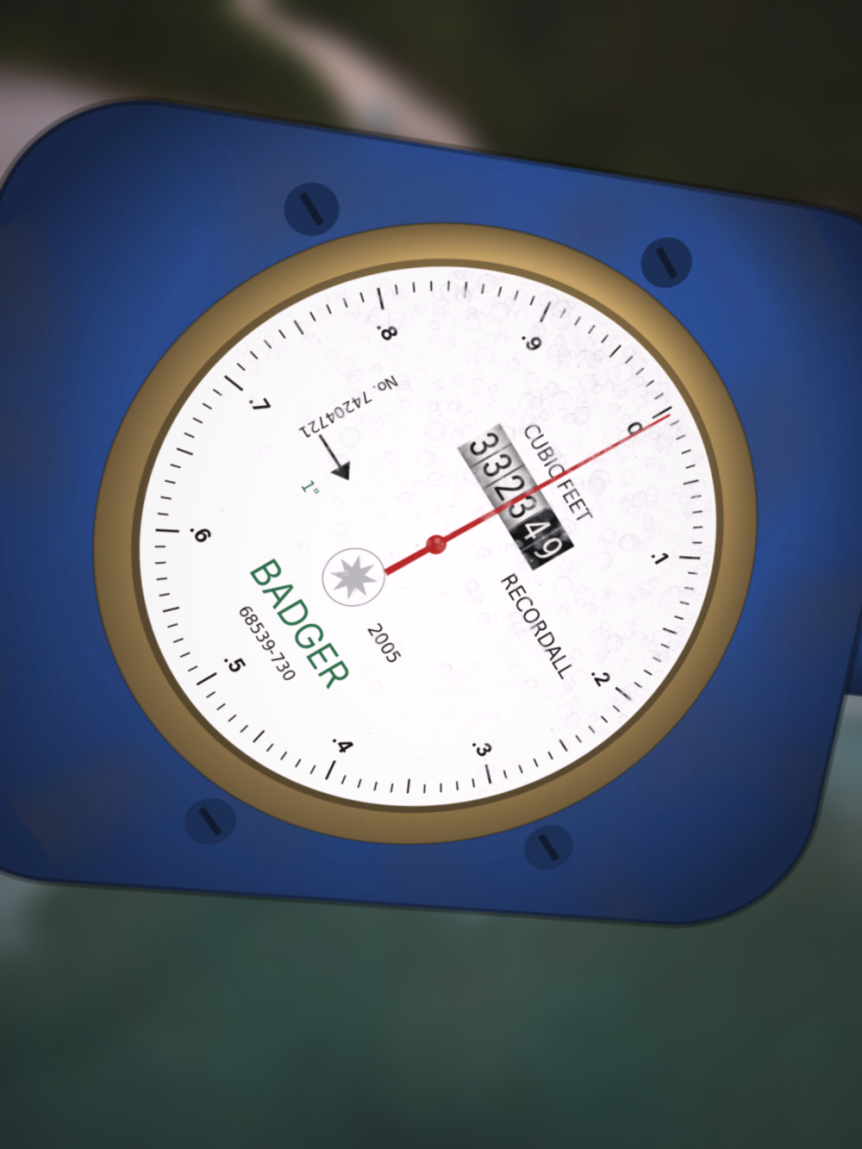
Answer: 332349.00 ft³
